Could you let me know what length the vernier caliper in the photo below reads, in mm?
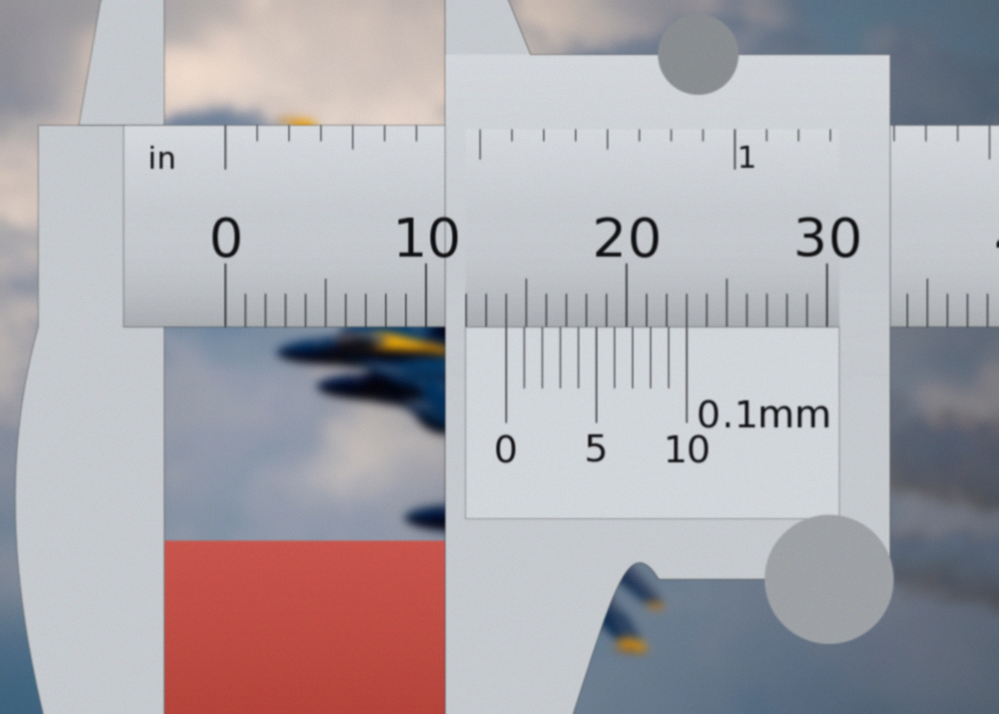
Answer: 14.0 mm
